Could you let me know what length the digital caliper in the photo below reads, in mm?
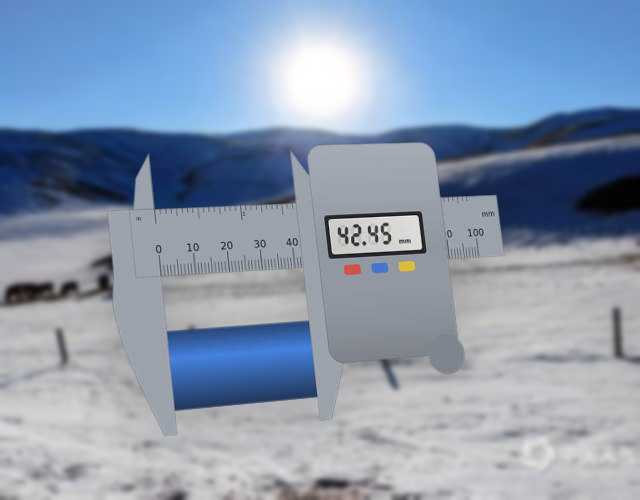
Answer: 42.45 mm
